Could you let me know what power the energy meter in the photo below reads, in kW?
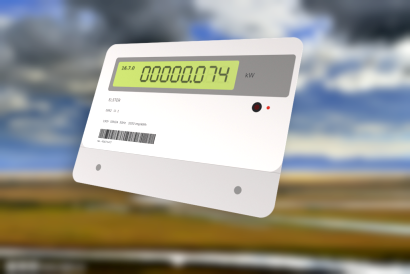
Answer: 0.074 kW
